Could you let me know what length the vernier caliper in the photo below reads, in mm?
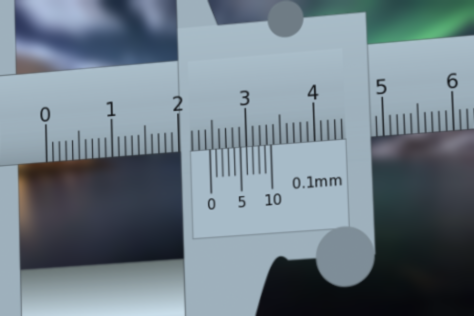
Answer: 24.6 mm
